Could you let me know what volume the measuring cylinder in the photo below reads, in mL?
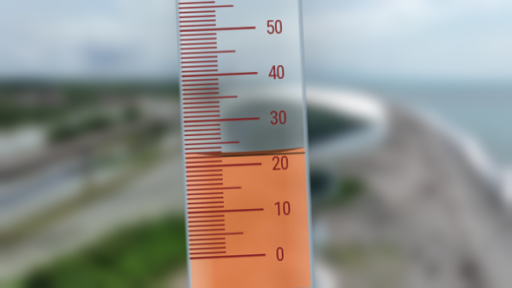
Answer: 22 mL
